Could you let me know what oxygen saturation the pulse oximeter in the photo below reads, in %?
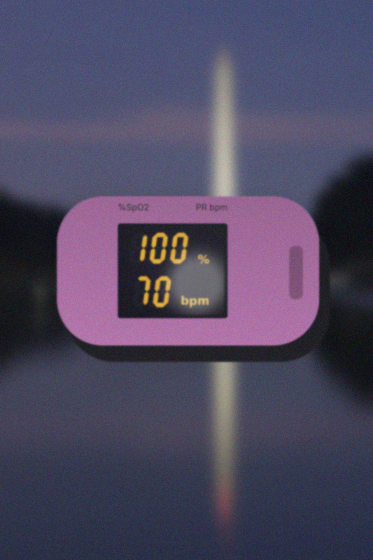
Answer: 100 %
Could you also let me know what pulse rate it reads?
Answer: 70 bpm
